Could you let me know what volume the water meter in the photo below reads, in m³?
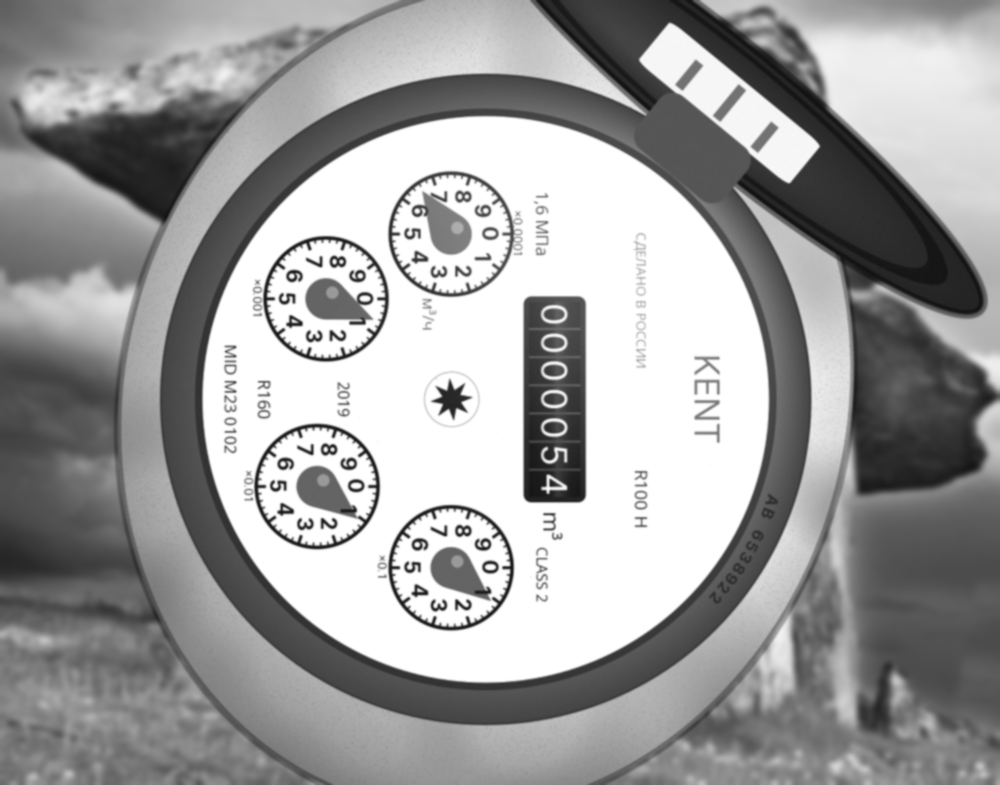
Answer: 54.1106 m³
